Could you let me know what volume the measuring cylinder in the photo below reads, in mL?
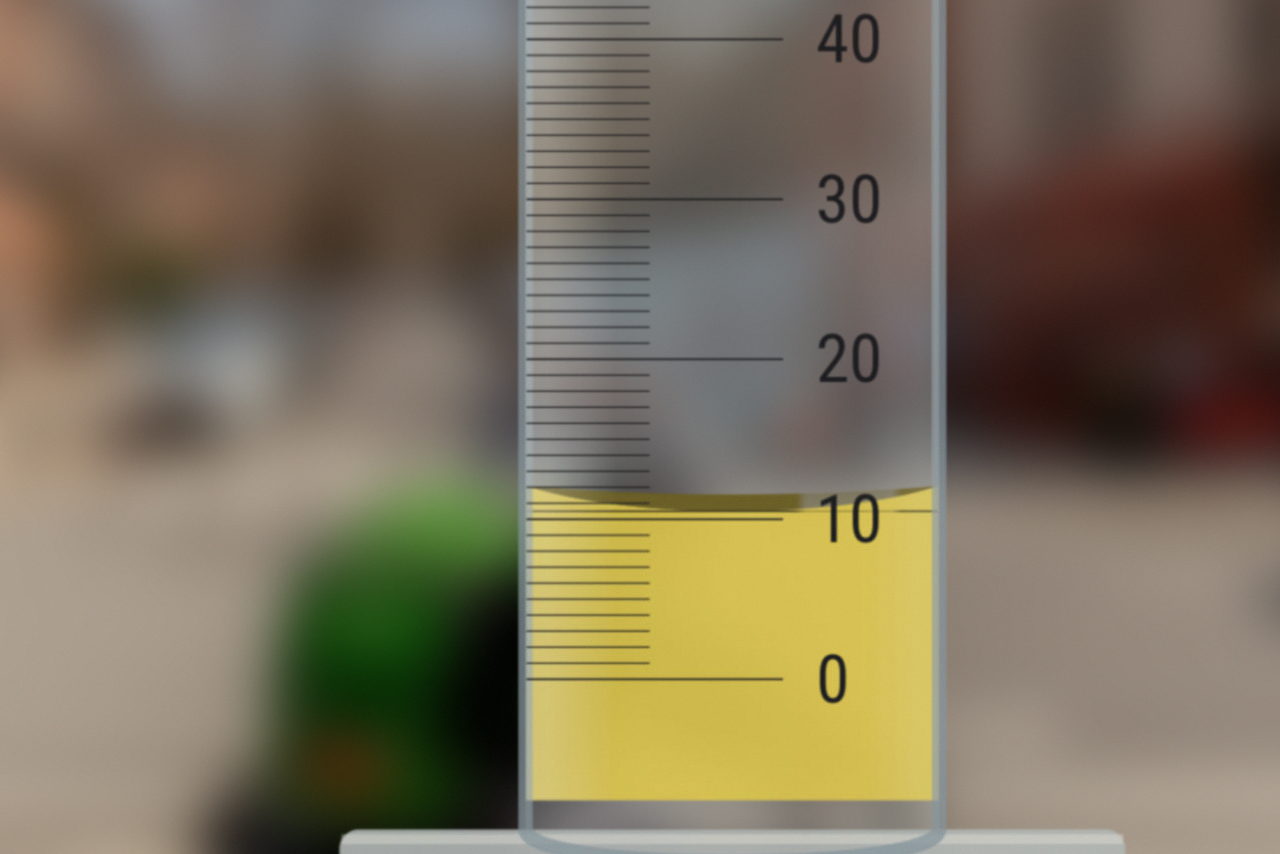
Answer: 10.5 mL
